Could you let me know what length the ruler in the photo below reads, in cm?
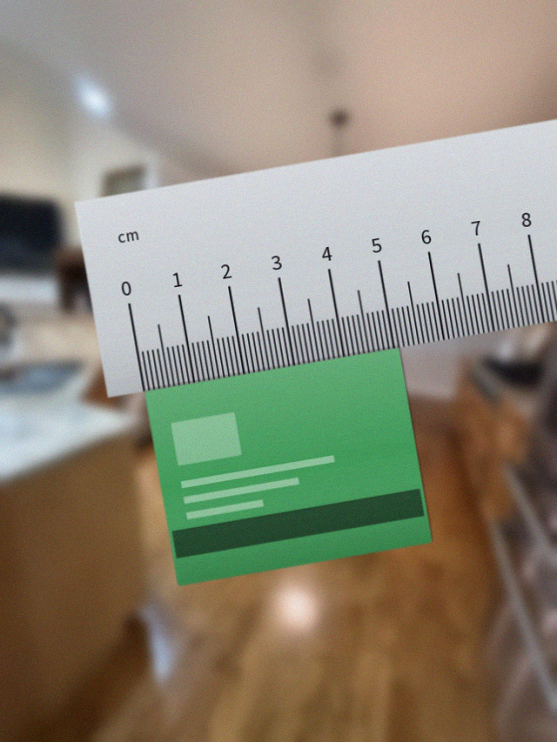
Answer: 5.1 cm
